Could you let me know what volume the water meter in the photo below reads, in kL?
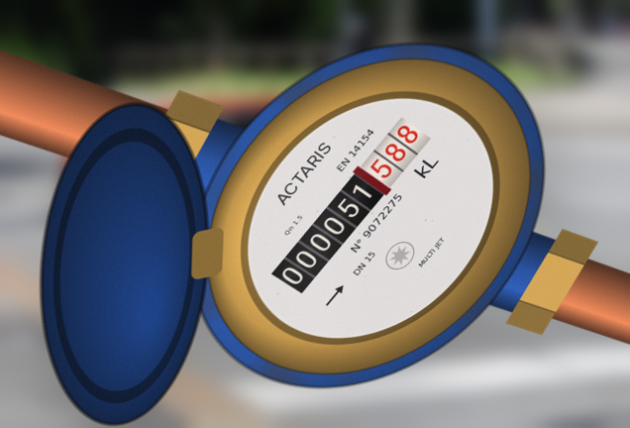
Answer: 51.588 kL
